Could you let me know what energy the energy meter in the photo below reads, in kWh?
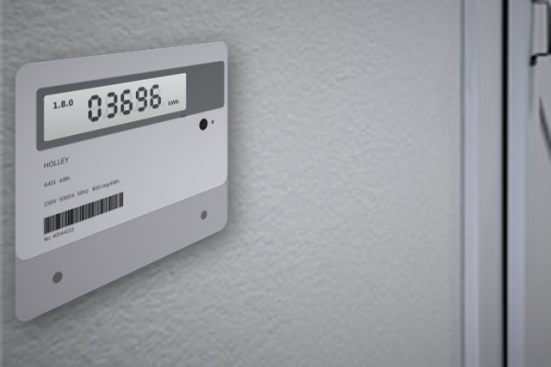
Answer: 3696 kWh
